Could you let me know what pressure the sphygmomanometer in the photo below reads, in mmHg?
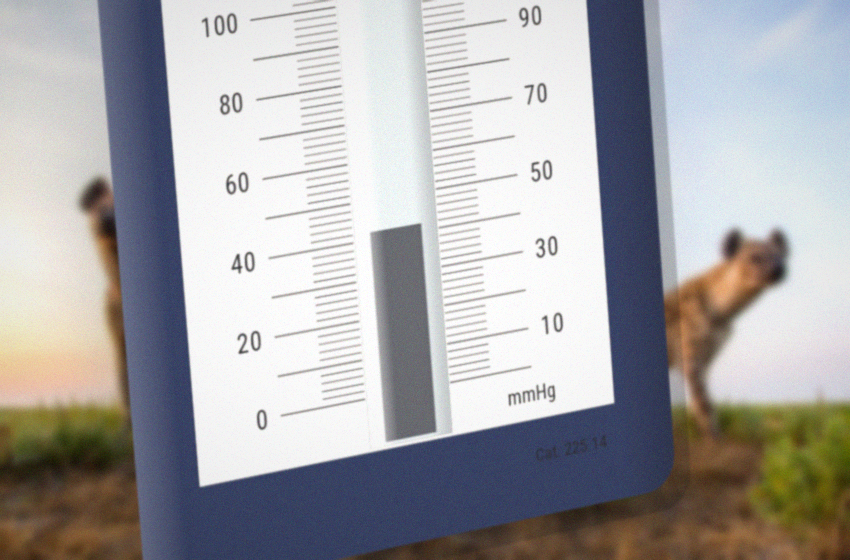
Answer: 42 mmHg
